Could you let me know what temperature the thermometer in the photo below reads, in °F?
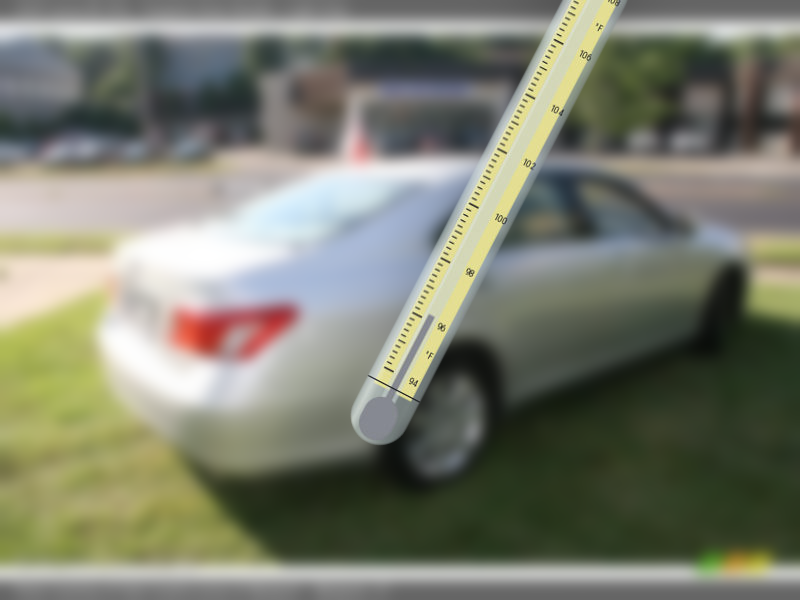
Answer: 96.2 °F
